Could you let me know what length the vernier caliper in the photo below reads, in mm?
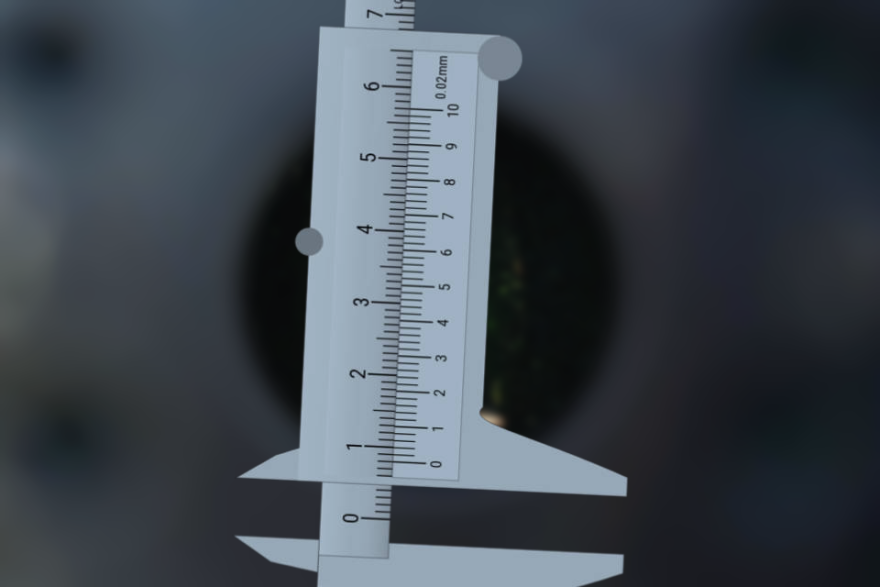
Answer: 8.0 mm
